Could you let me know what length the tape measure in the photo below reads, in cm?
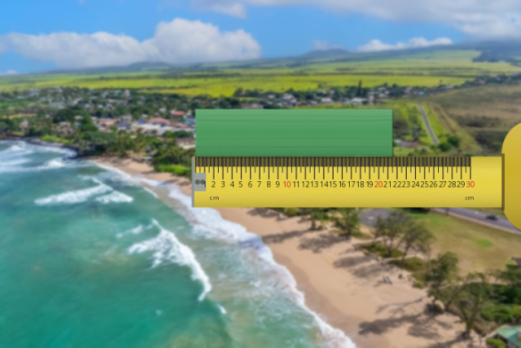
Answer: 21.5 cm
